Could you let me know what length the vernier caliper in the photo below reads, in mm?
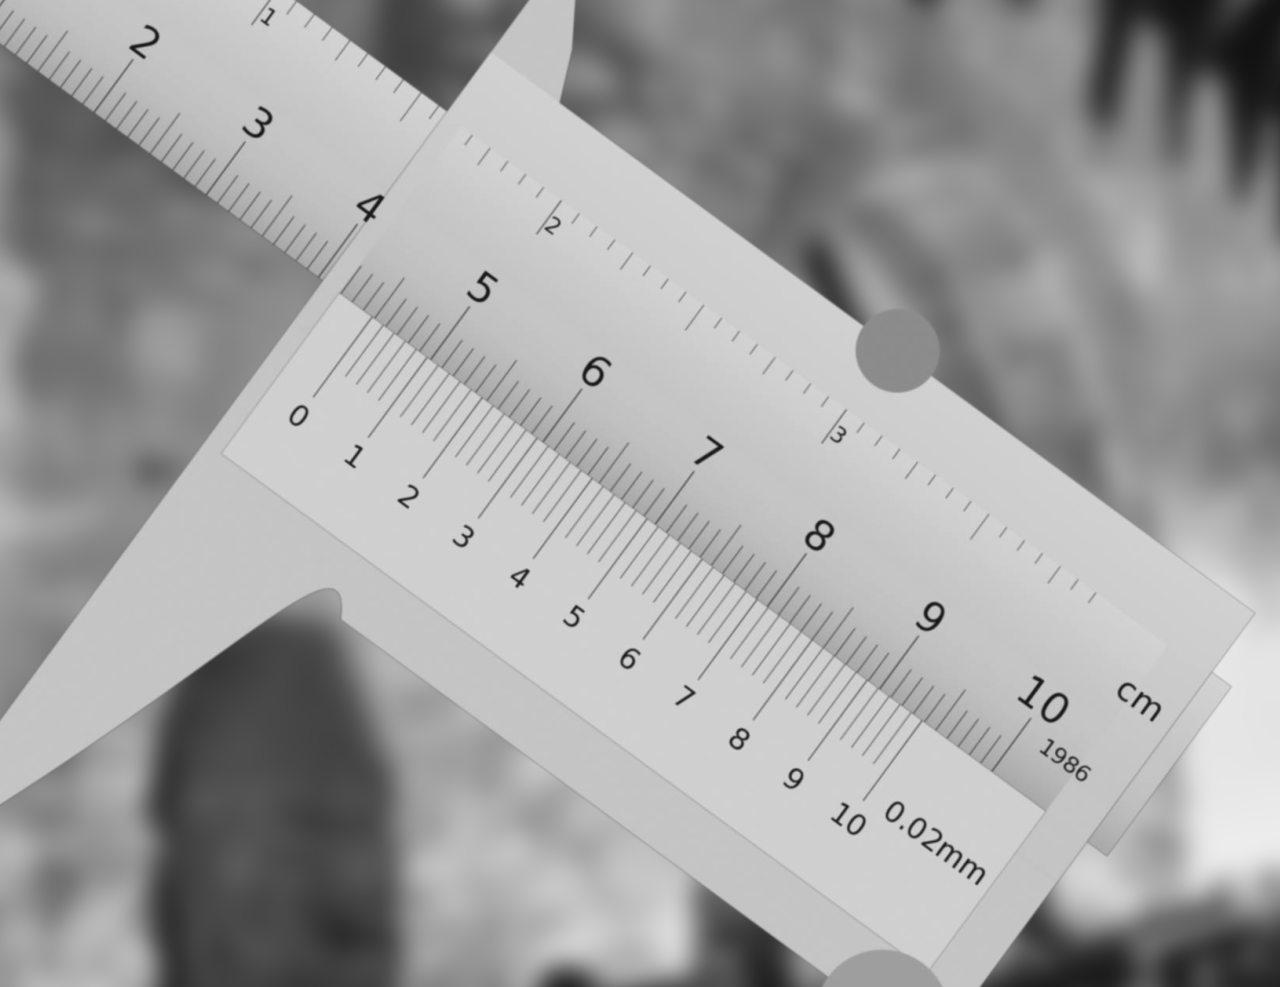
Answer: 44.8 mm
